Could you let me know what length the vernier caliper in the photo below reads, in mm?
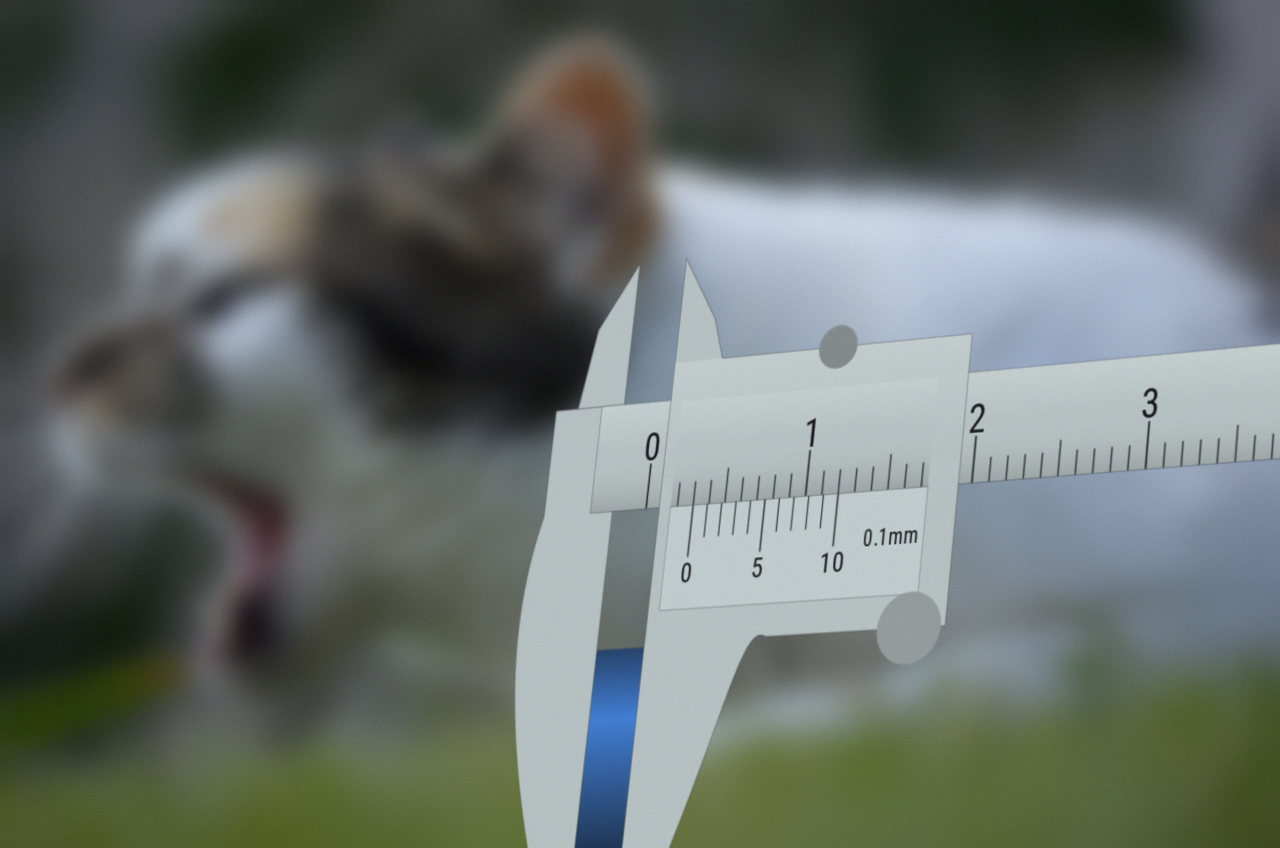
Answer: 3.0 mm
